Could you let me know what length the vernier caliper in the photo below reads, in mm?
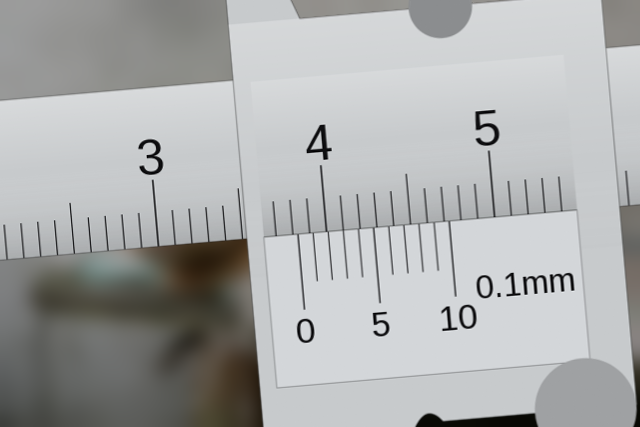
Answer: 38.3 mm
